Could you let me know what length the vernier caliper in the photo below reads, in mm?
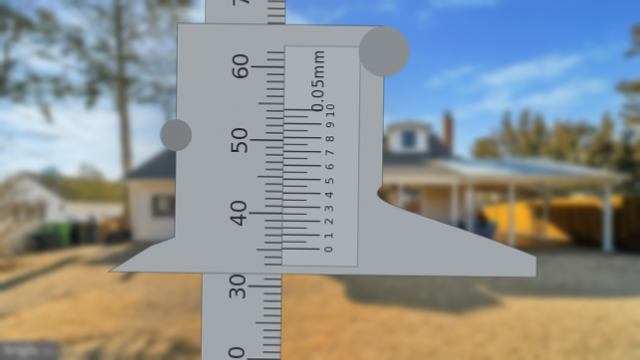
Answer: 35.2 mm
